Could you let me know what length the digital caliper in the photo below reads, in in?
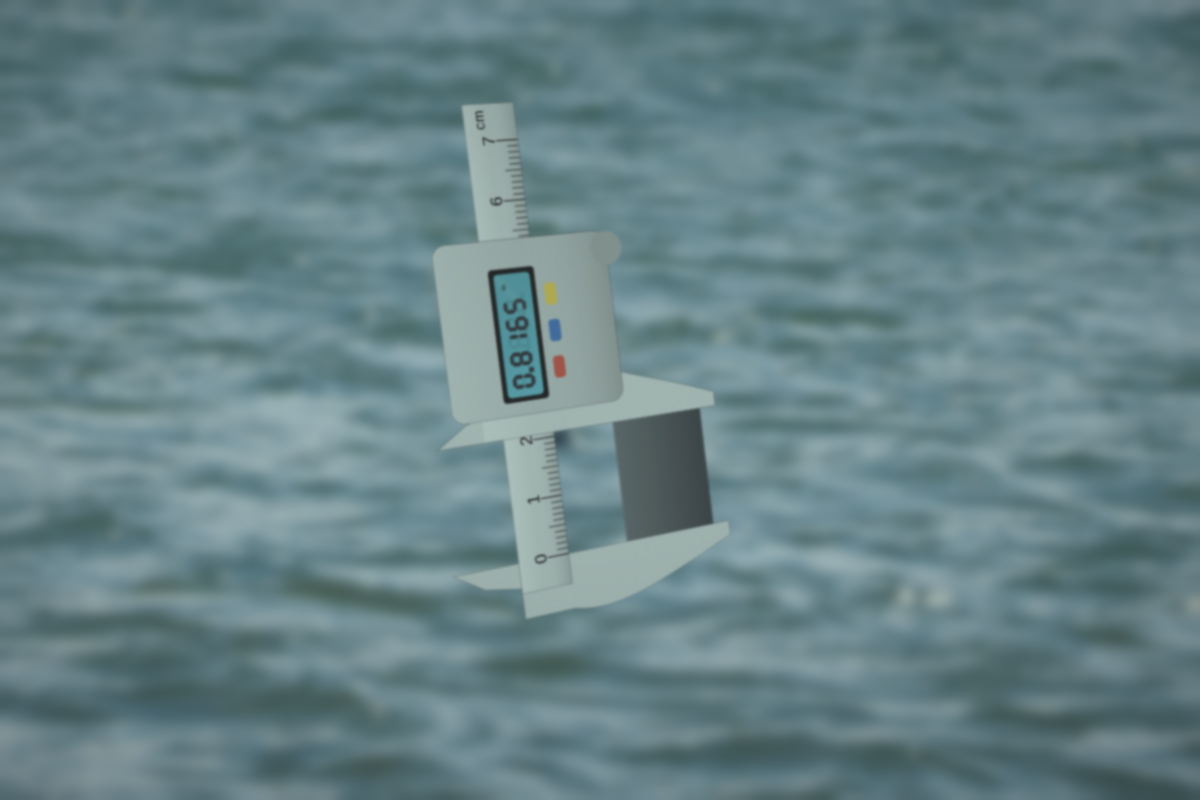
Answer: 0.8165 in
